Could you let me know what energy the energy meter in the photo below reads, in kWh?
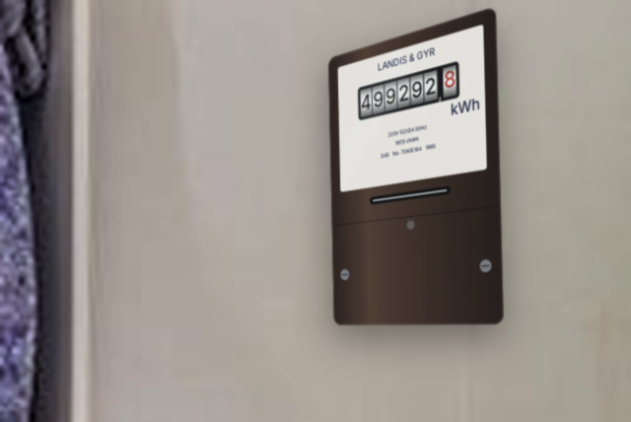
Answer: 499292.8 kWh
